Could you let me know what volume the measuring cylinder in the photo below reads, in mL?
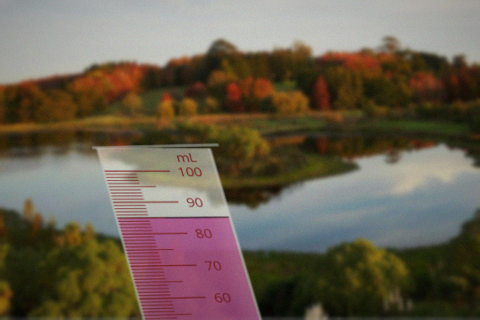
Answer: 85 mL
